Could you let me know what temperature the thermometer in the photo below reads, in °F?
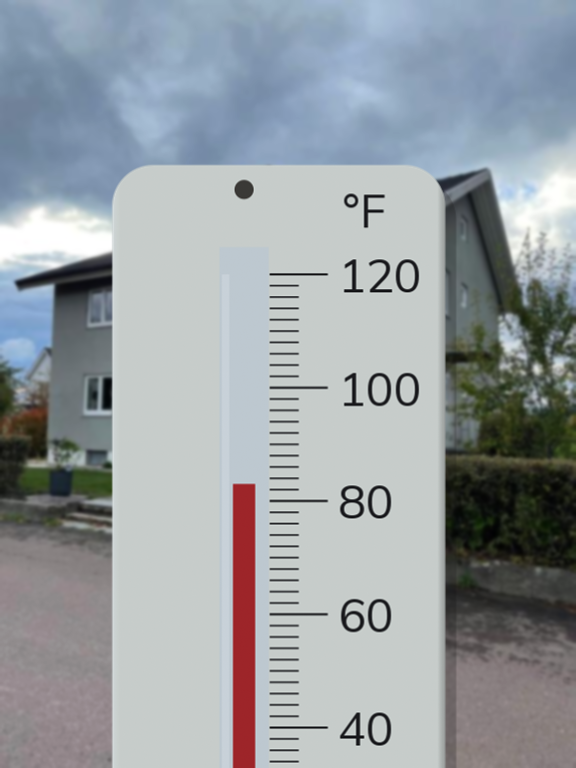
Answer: 83 °F
